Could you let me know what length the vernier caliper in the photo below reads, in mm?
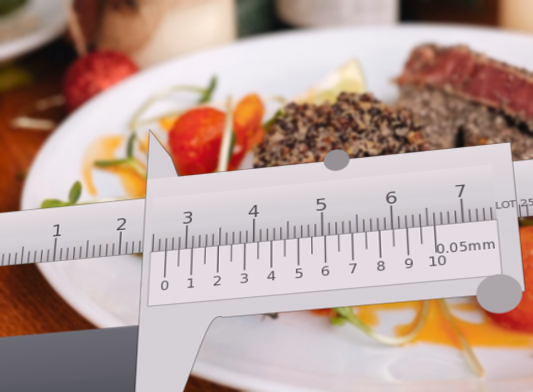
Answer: 27.0 mm
